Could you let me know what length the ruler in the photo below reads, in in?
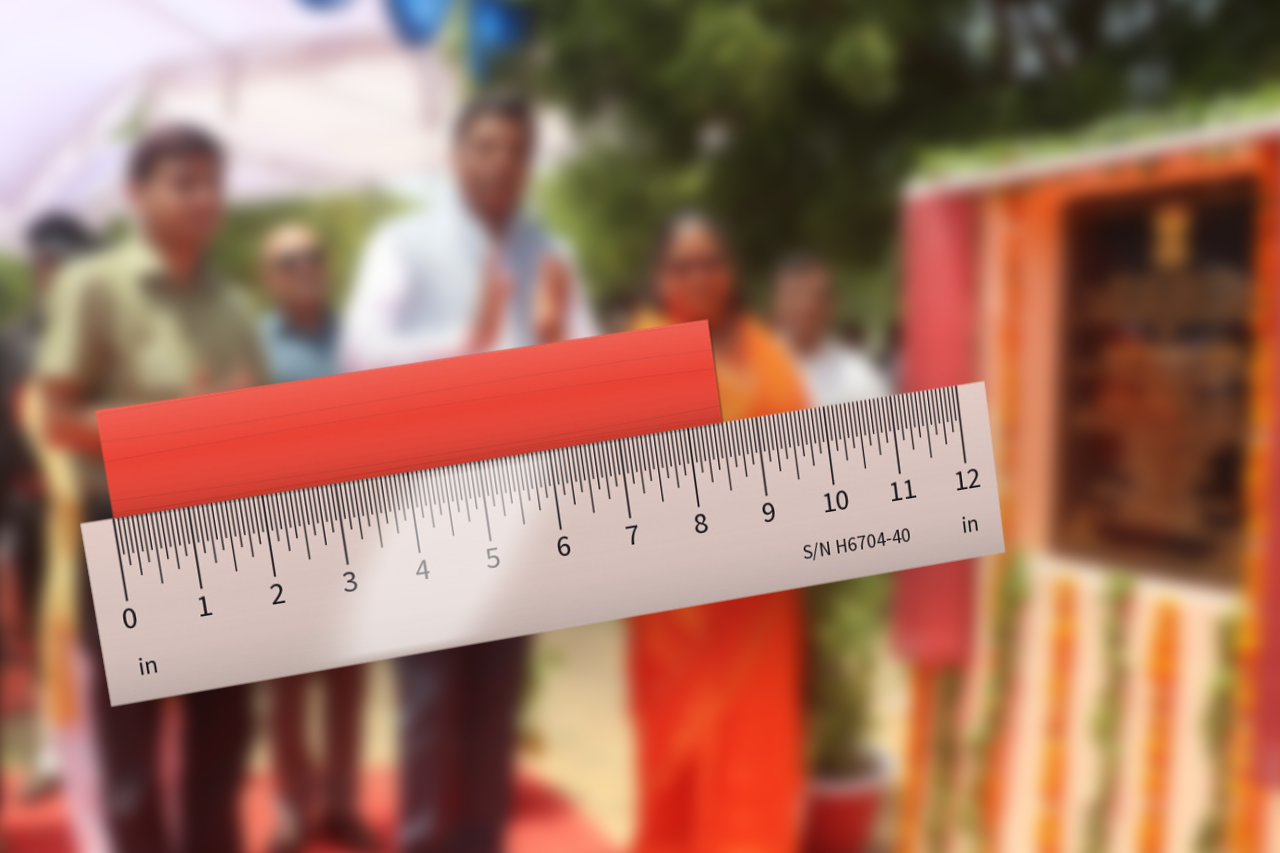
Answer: 8.5 in
